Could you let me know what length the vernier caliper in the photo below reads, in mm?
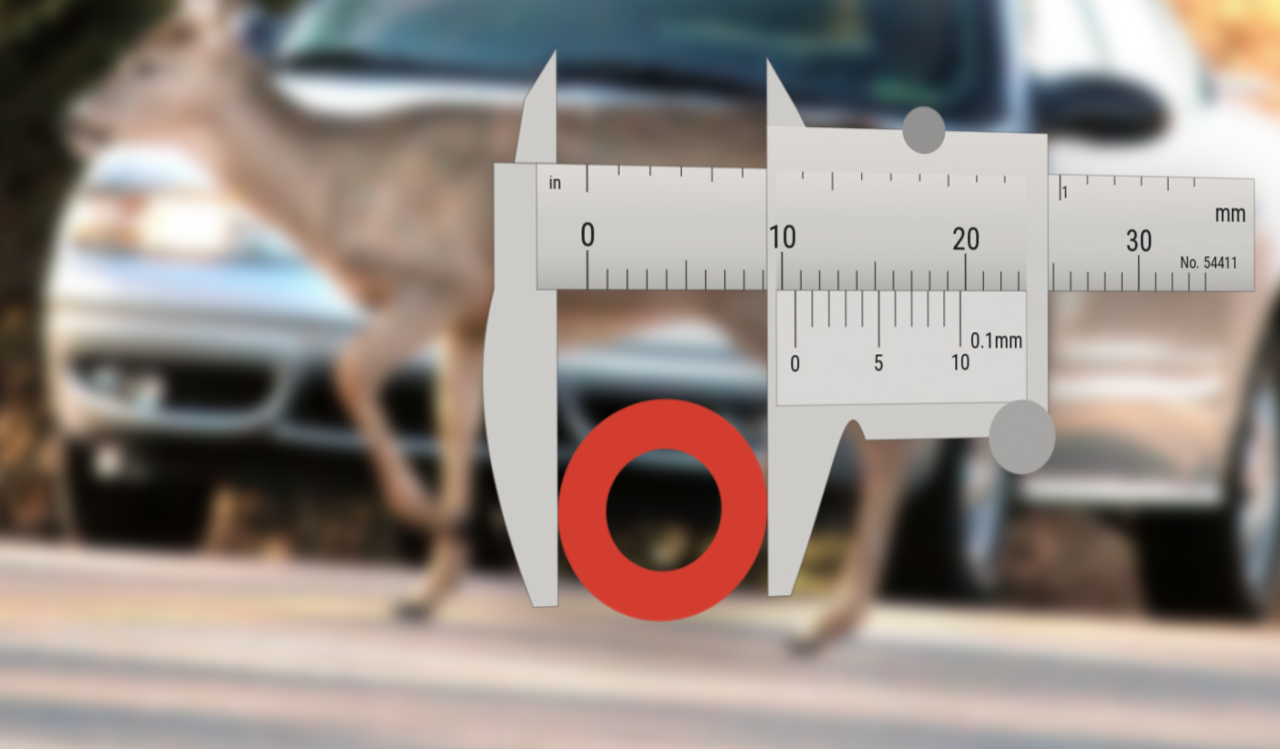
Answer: 10.7 mm
